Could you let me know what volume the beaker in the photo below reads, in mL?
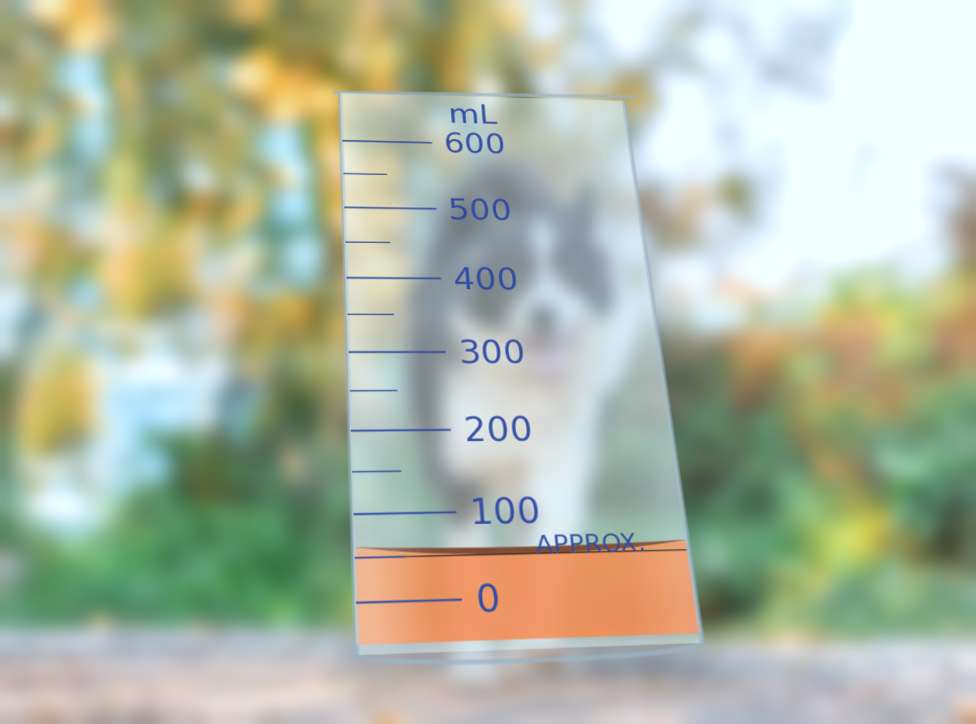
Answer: 50 mL
